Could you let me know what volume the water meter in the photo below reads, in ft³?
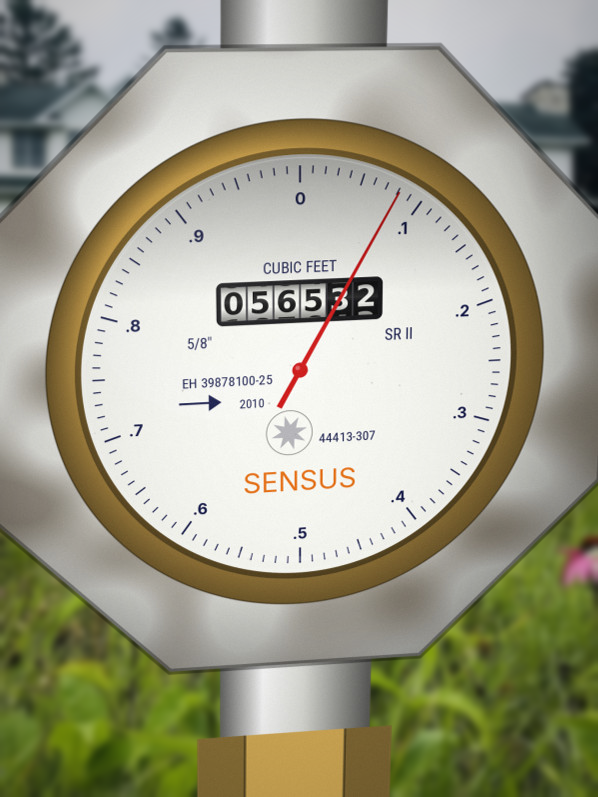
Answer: 56532.08 ft³
